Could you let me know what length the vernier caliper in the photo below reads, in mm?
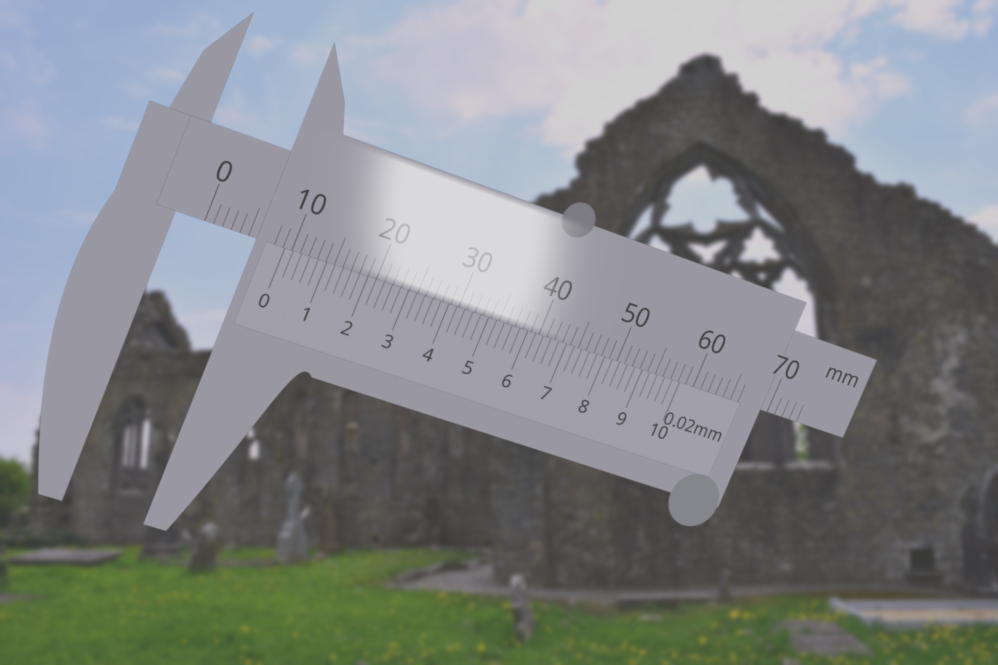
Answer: 9.2 mm
